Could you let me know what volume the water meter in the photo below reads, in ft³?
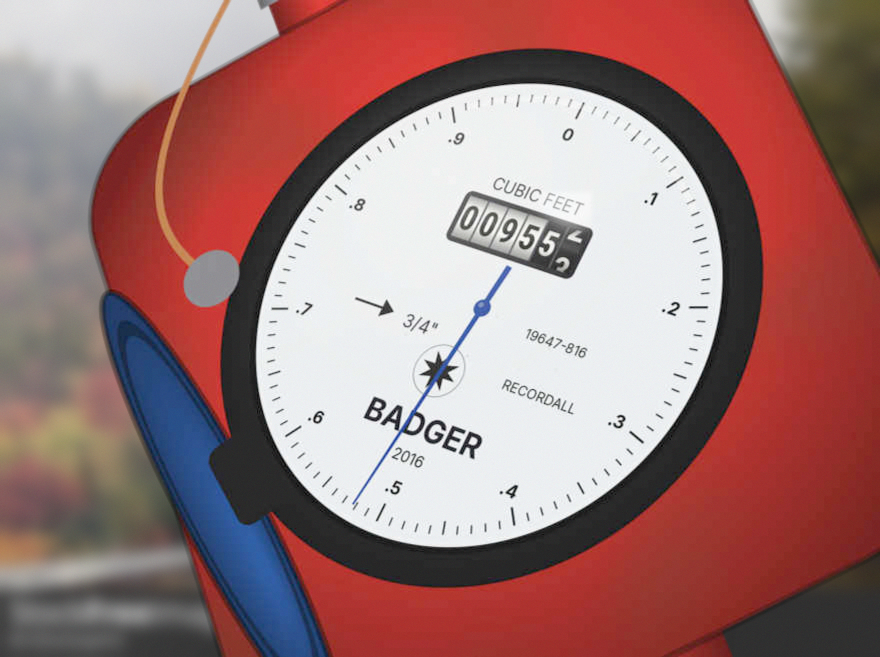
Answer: 9552.52 ft³
